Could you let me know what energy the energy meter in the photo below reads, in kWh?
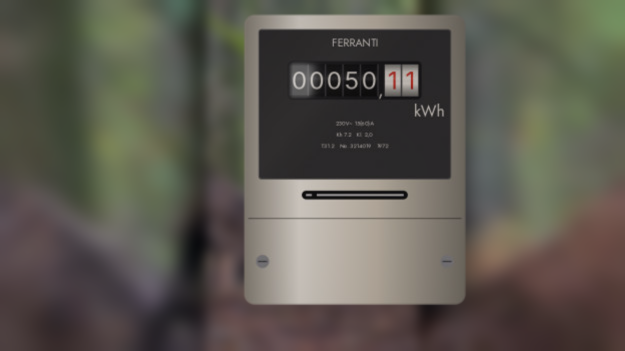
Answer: 50.11 kWh
